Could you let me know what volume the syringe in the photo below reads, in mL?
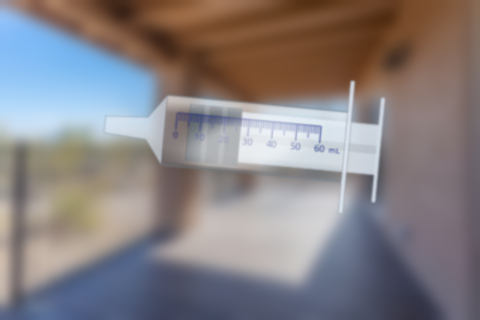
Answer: 5 mL
